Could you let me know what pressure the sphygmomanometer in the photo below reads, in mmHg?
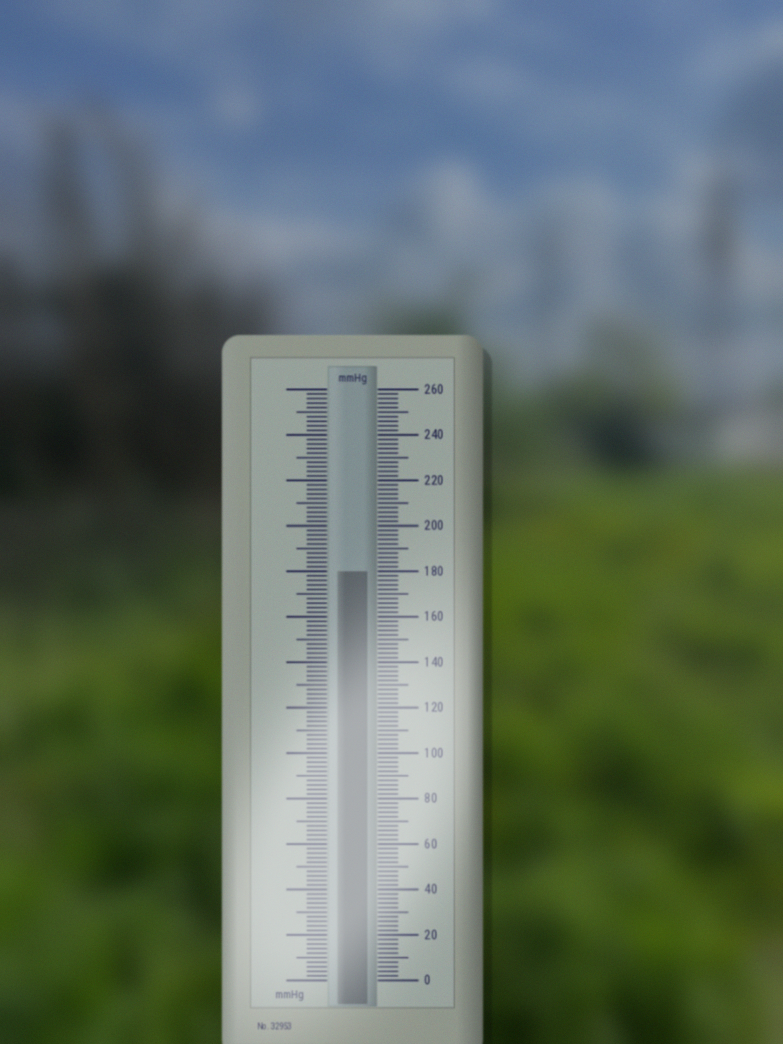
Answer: 180 mmHg
